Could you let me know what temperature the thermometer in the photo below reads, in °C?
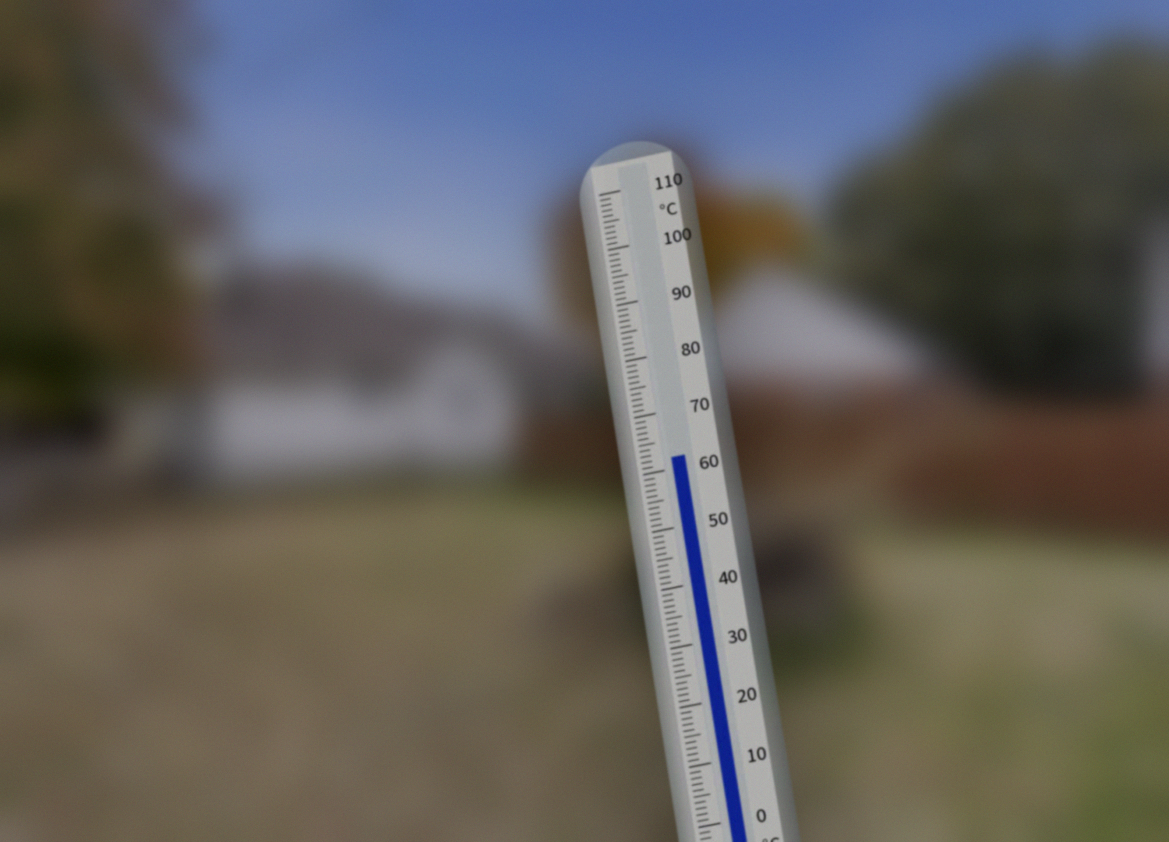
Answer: 62 °C
